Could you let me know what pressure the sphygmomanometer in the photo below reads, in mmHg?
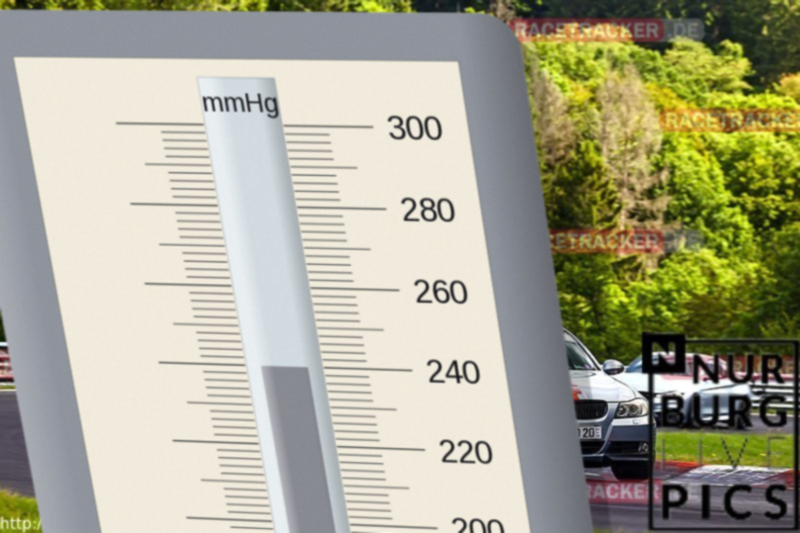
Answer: 240 mmHg
